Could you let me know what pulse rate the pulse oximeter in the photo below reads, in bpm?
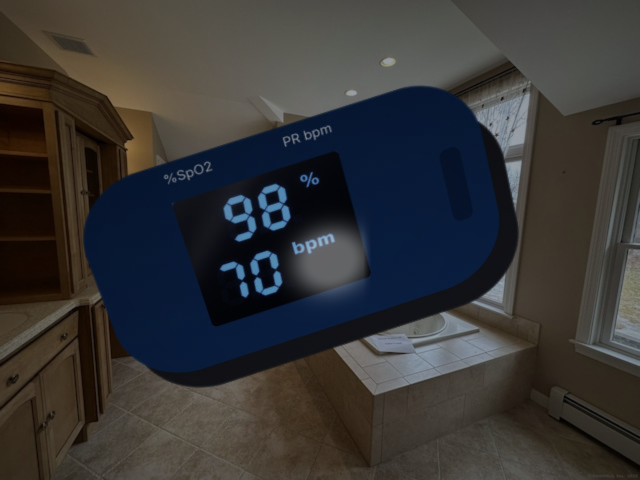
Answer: 70 bpm
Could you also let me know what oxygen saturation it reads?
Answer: 98 %
